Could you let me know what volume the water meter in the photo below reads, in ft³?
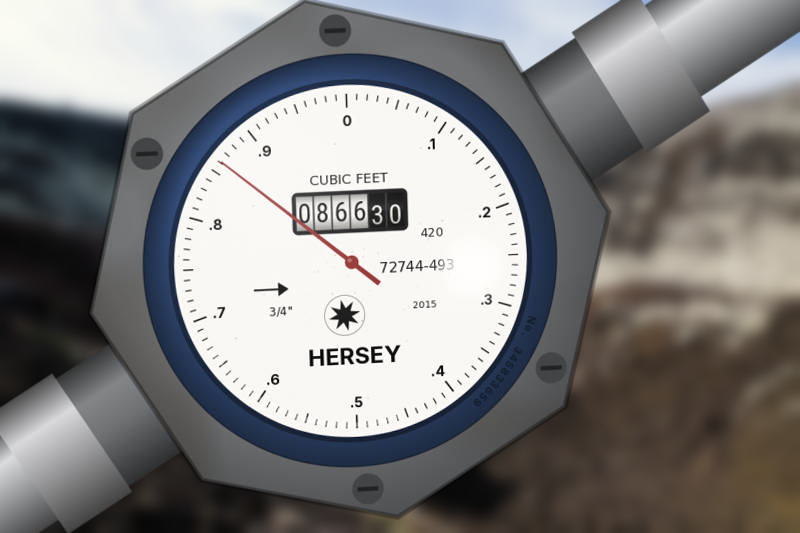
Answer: 86629.86 ft³
